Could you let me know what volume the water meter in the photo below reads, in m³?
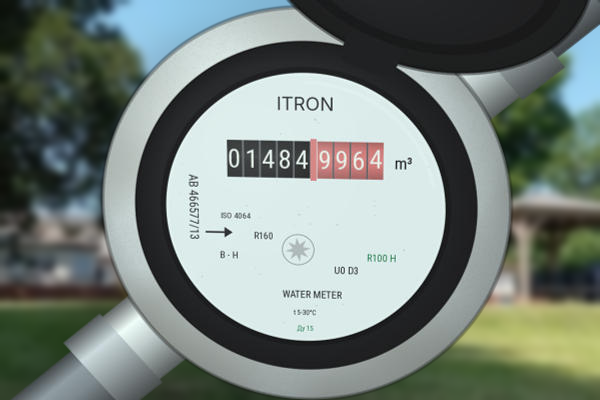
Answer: 1484.9964 m³
